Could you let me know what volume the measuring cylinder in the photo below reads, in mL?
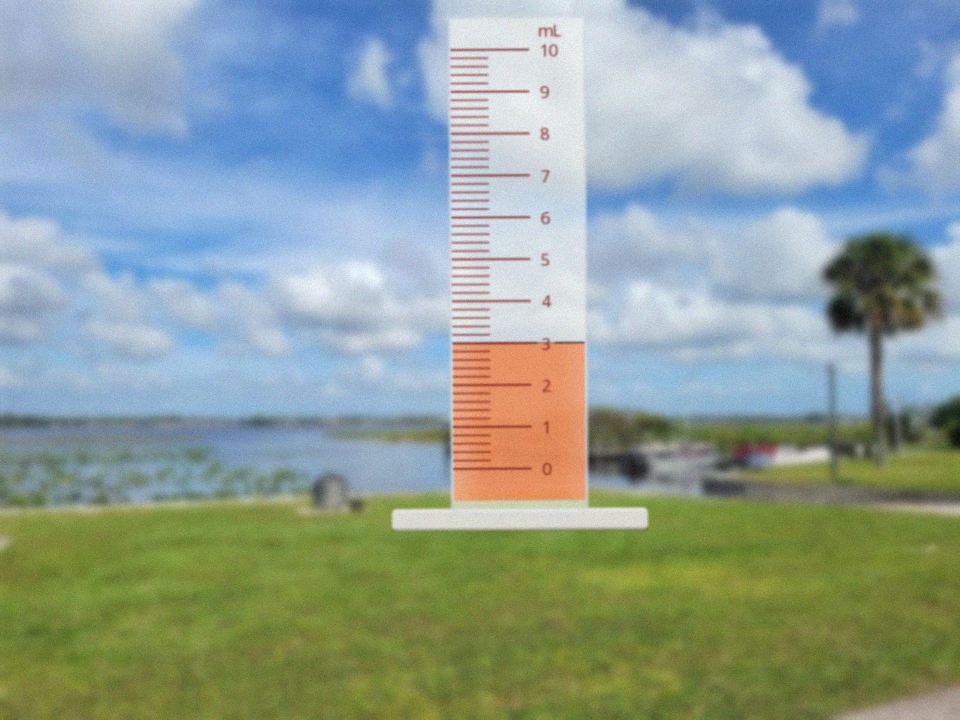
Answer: 3 mL
